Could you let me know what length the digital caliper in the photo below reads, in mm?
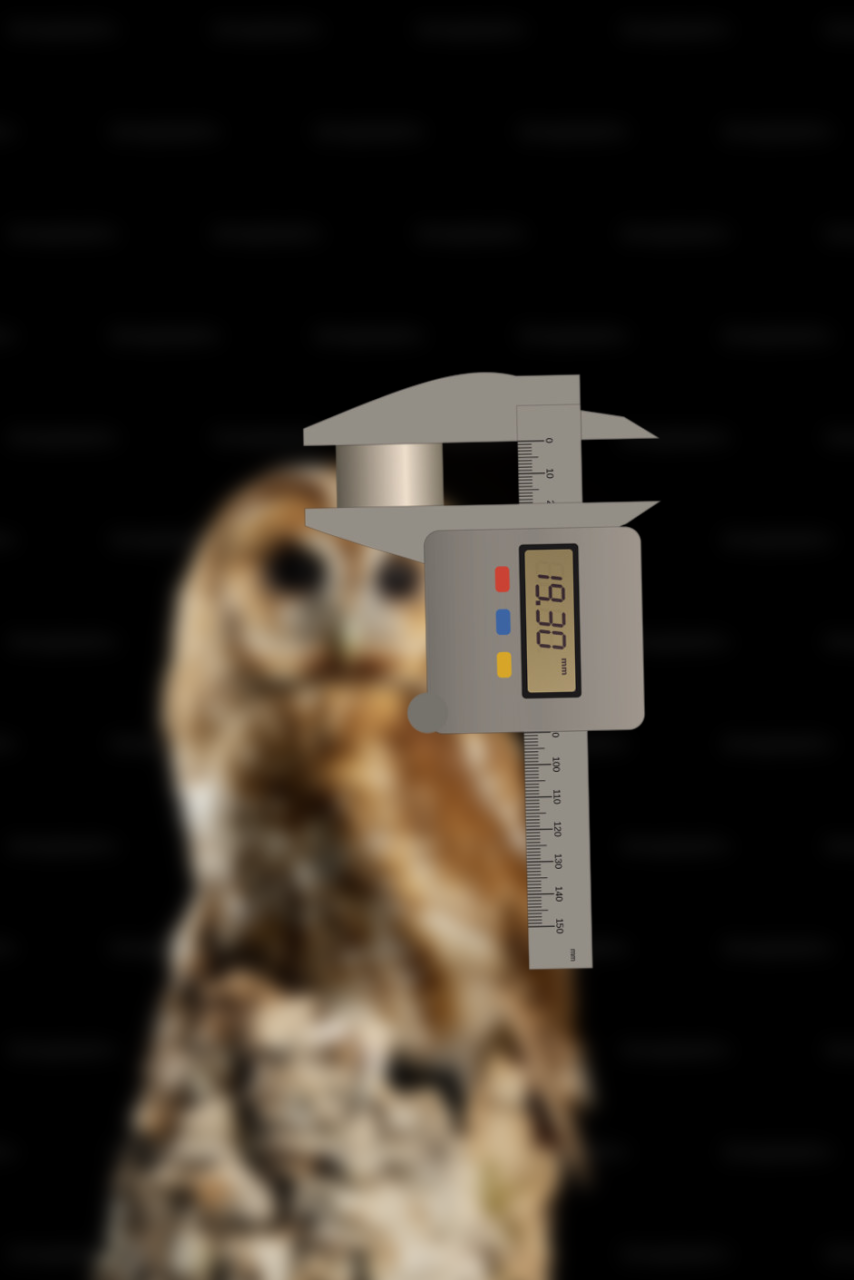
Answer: 19.30 mm
